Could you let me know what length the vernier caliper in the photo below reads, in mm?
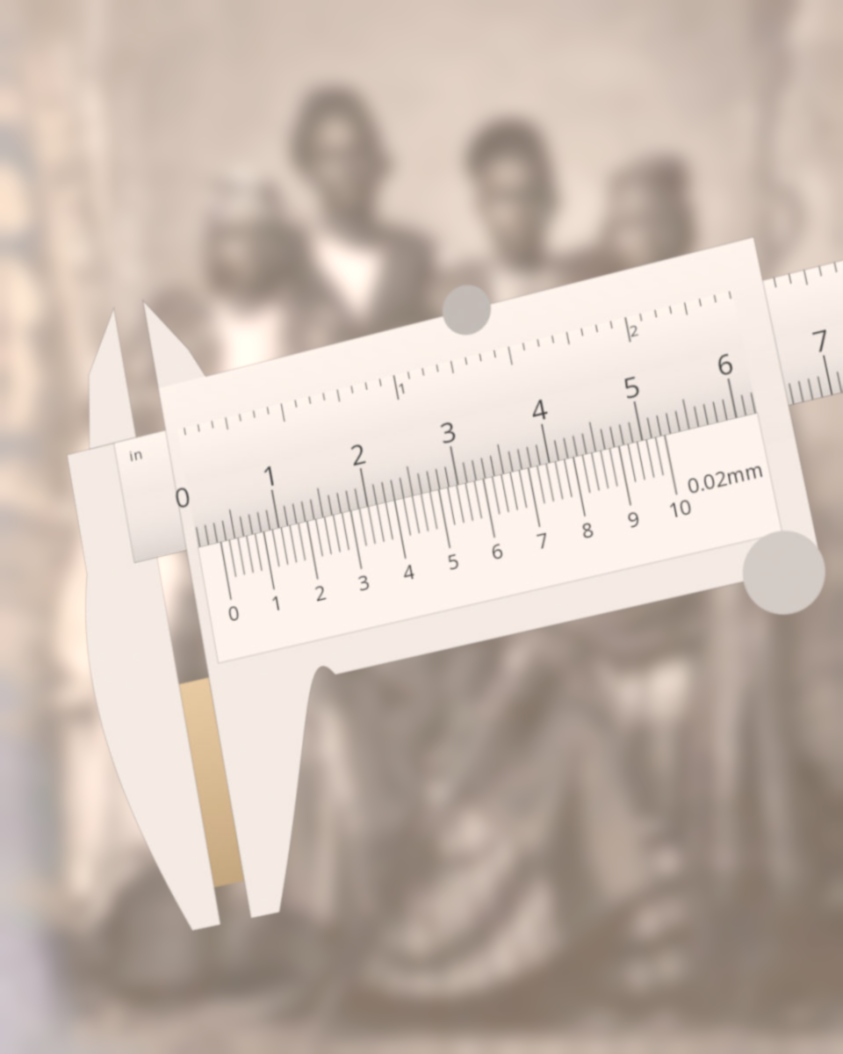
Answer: 3.4 mm
